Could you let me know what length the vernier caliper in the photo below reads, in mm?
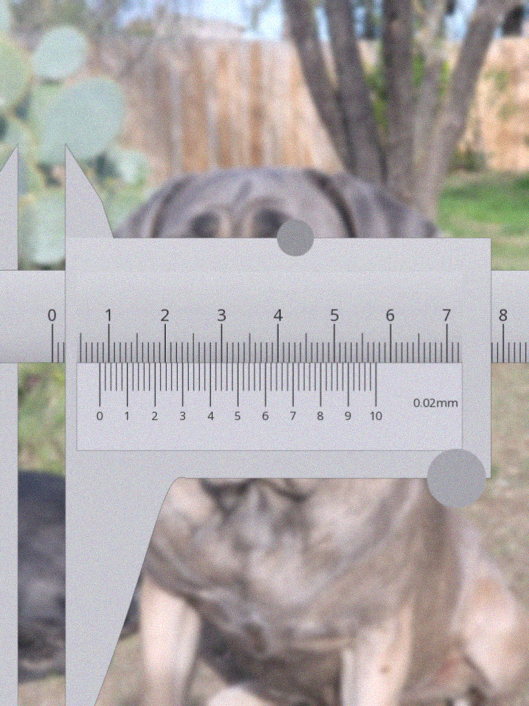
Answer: 8.4 mm
